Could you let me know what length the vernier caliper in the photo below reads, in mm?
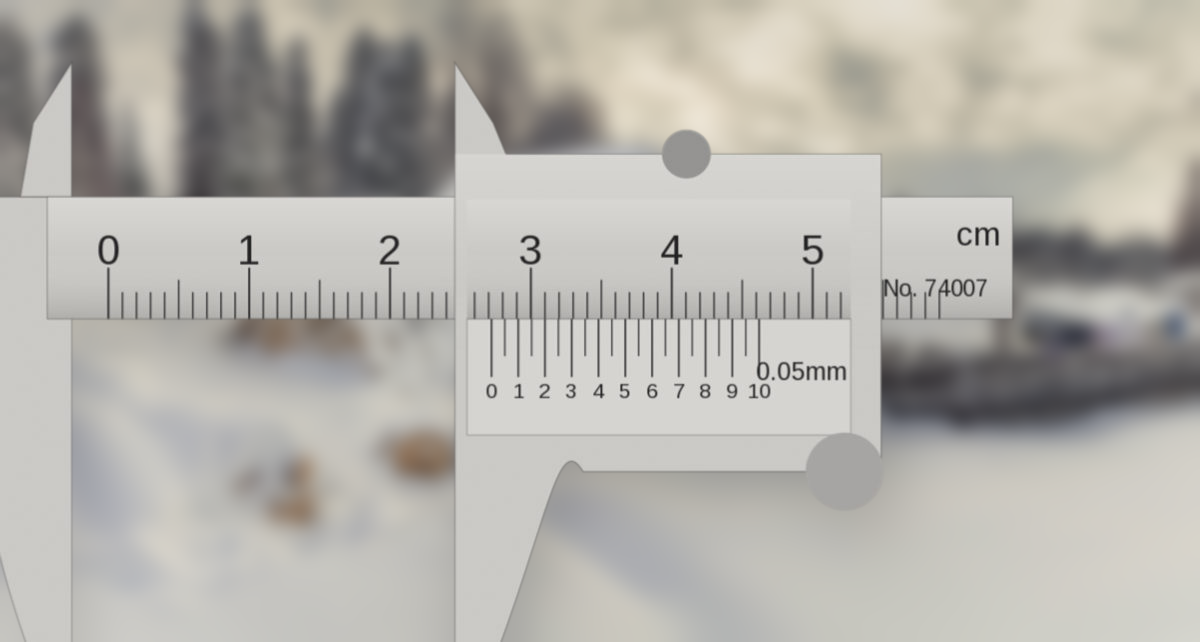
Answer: 27.2 mm
